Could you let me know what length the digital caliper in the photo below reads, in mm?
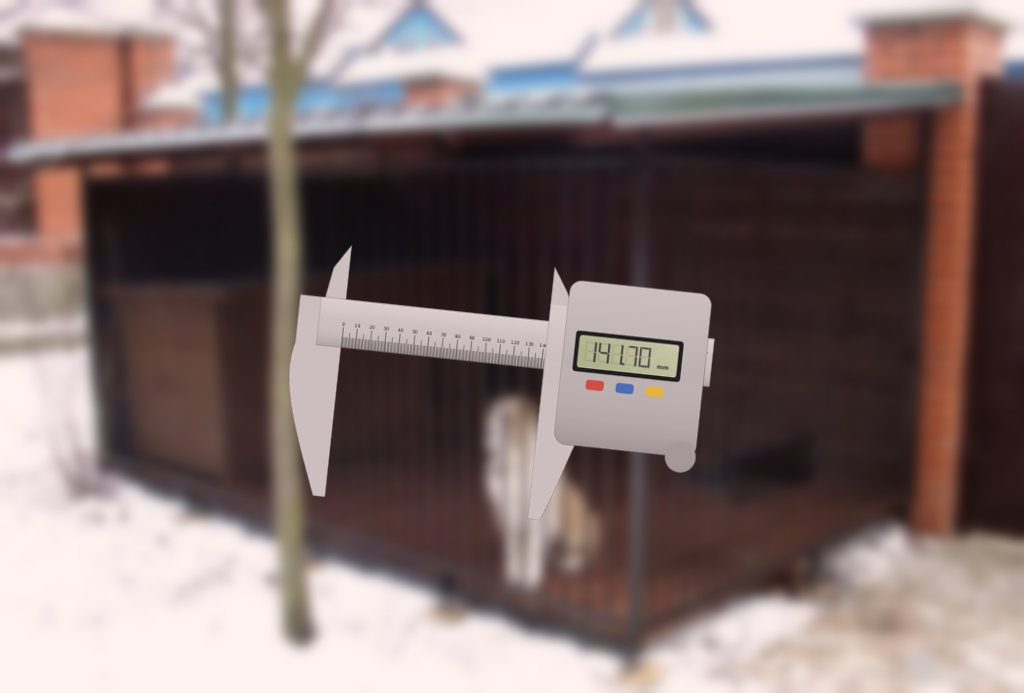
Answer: 141.70 mm
